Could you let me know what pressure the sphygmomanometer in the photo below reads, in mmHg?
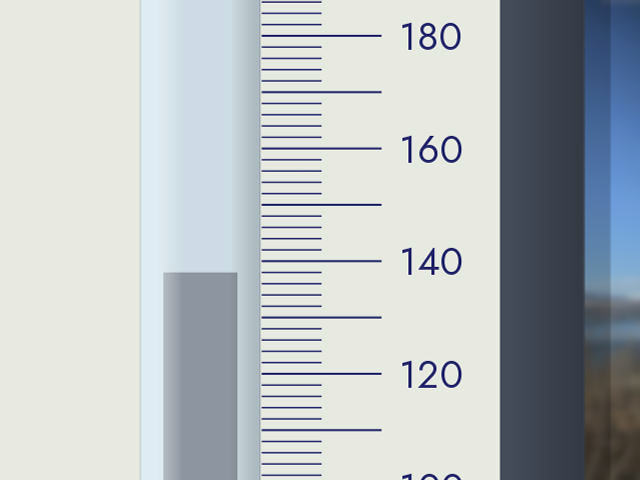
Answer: 138 mmHg
